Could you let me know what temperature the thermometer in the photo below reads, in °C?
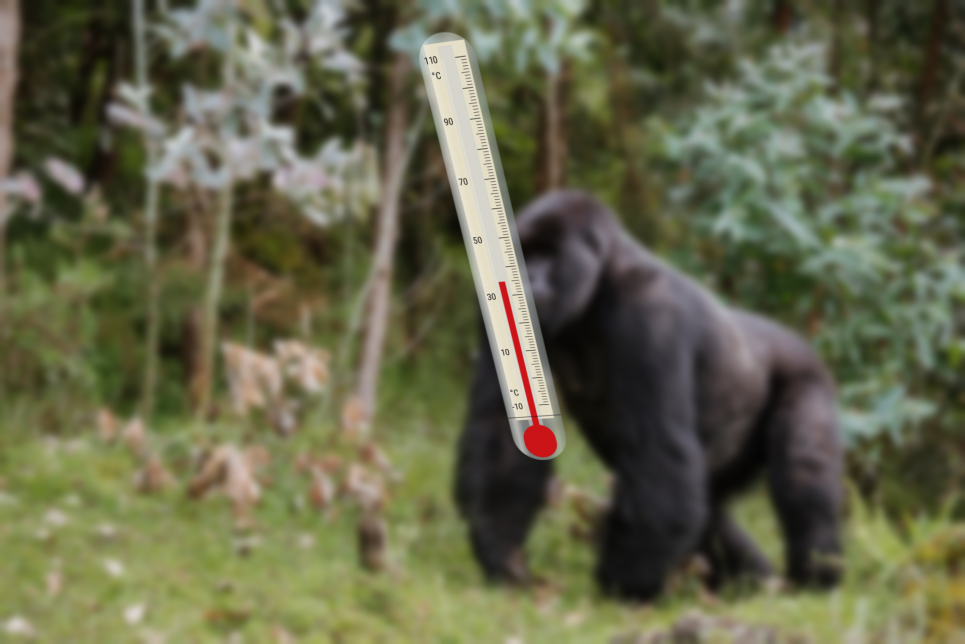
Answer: 35 °C
